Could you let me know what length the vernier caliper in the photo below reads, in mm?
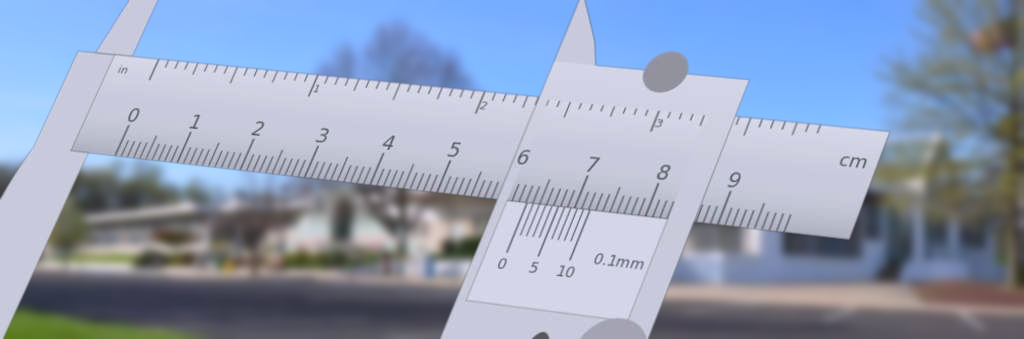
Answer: 63.2 mm
